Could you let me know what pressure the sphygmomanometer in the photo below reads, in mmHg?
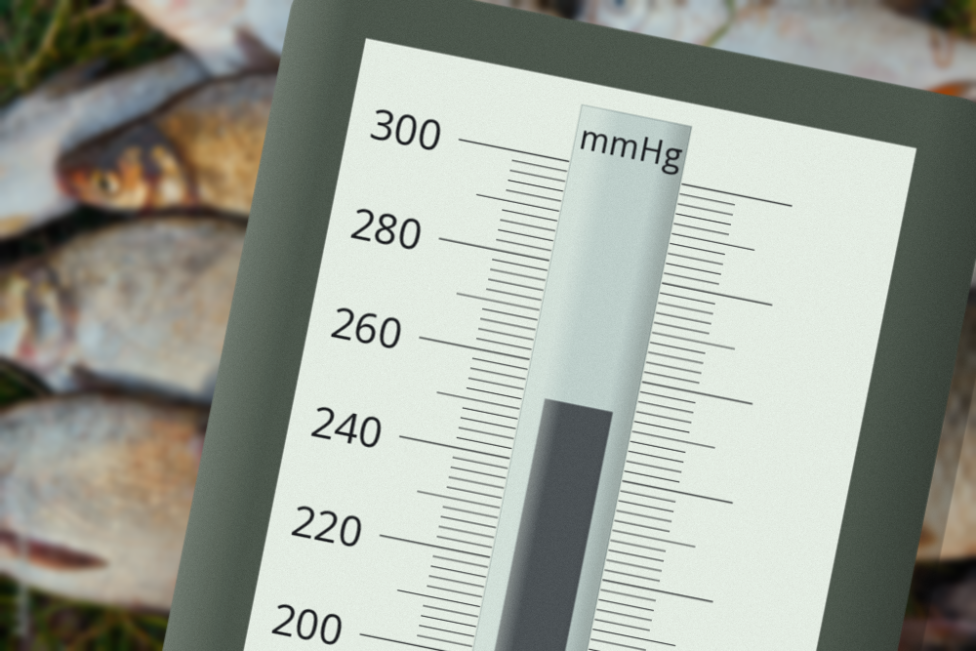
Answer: 253 mmHg
